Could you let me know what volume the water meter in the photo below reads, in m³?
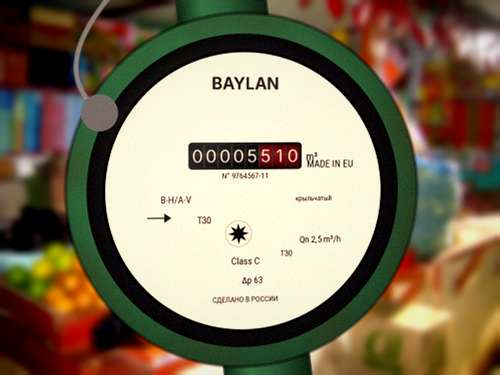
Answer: 5.510 m³
